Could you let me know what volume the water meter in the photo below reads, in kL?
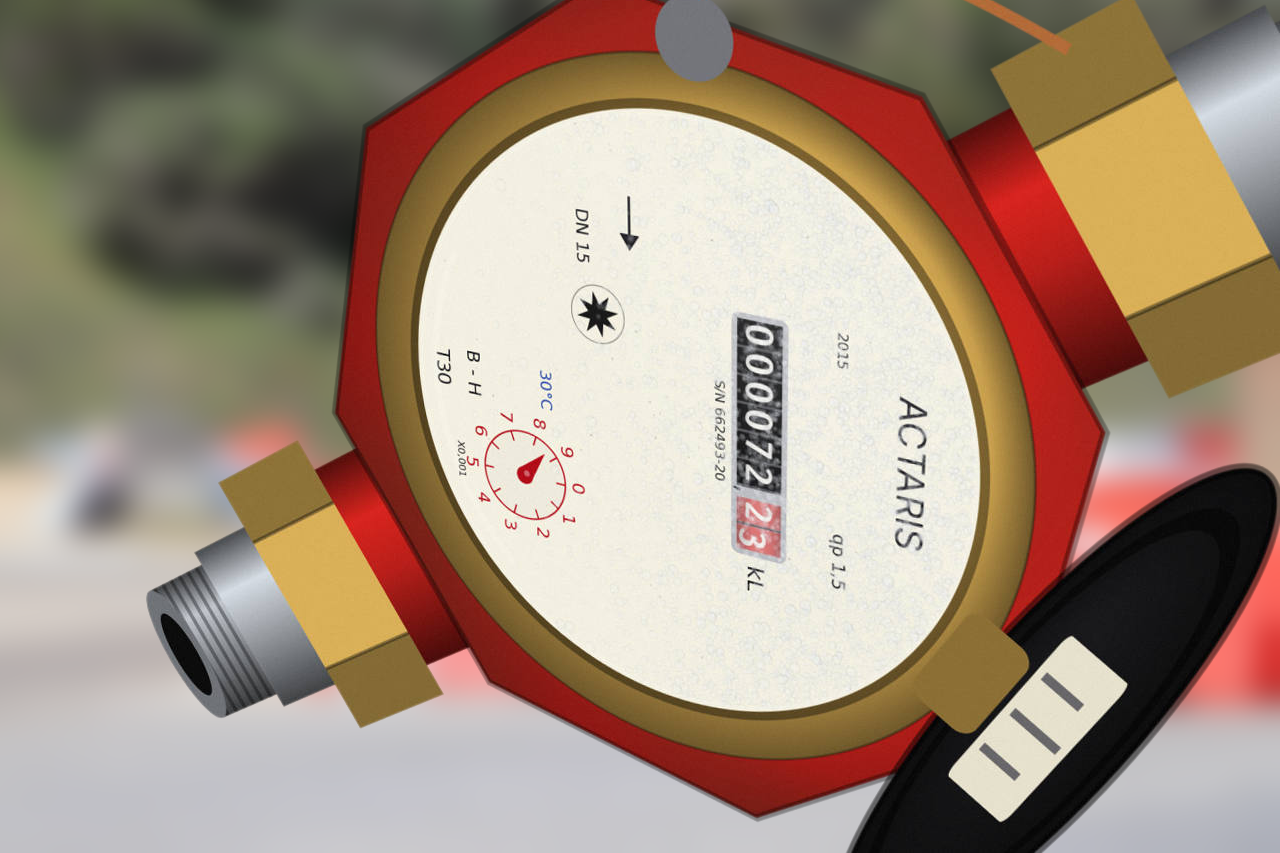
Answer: 72.228 kL
